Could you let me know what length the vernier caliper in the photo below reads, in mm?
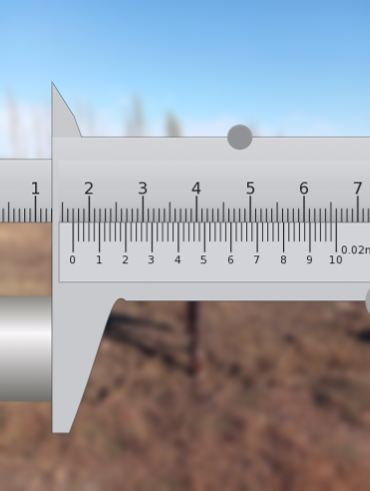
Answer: 17.0 mm
